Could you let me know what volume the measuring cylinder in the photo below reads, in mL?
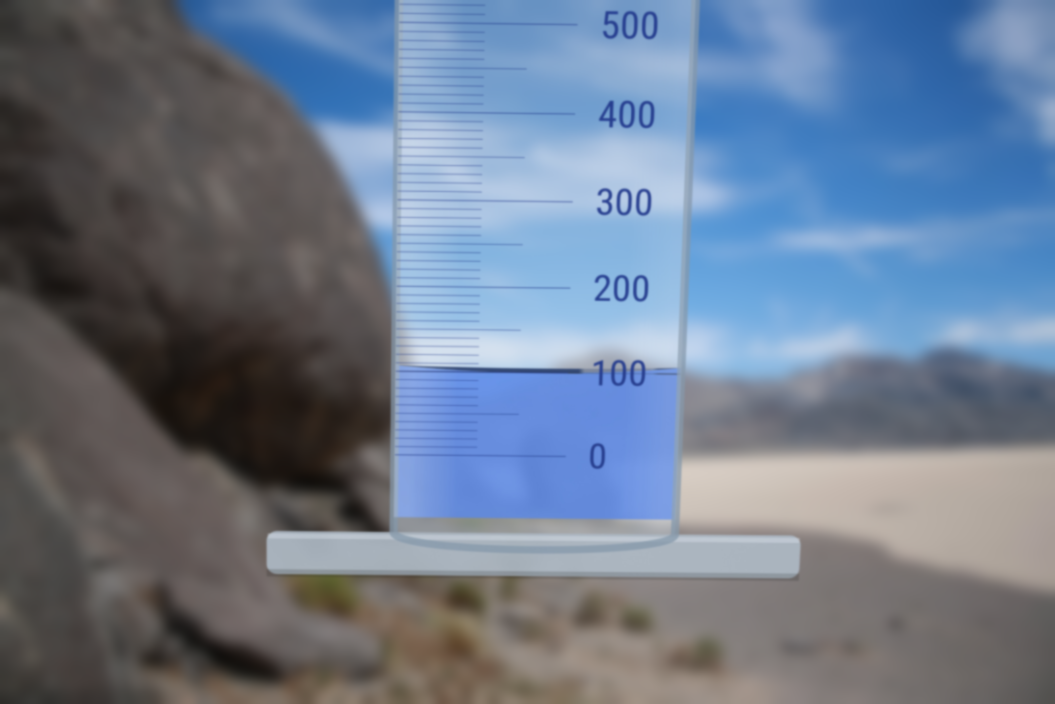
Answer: 100 mL
